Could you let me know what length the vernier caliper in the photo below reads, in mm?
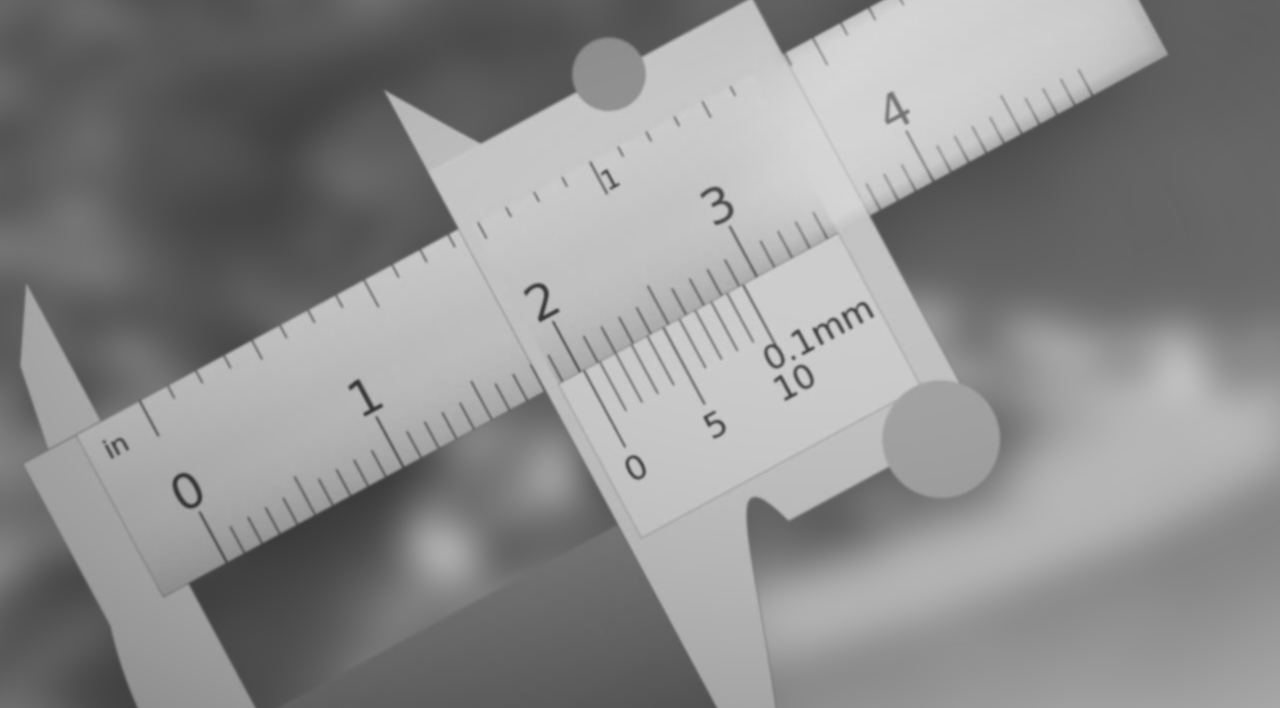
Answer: 20.2 mm
